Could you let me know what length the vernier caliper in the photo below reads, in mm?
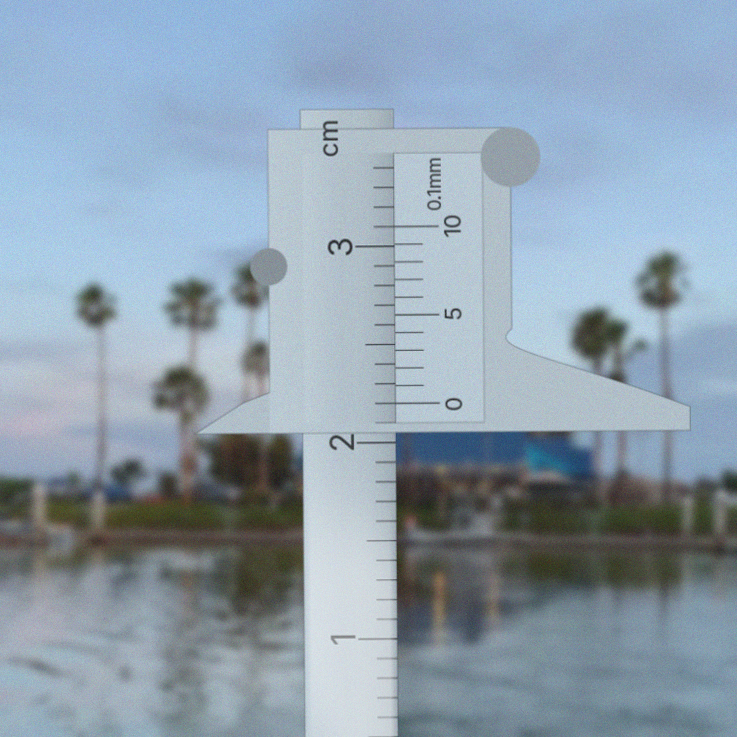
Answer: 22.0 mm
